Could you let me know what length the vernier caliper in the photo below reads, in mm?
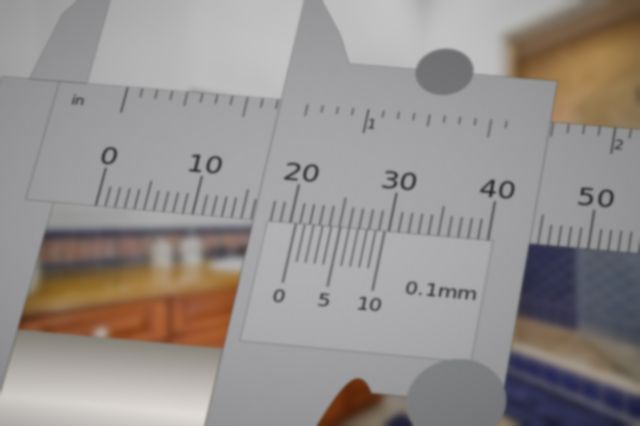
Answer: 20.6 mm
